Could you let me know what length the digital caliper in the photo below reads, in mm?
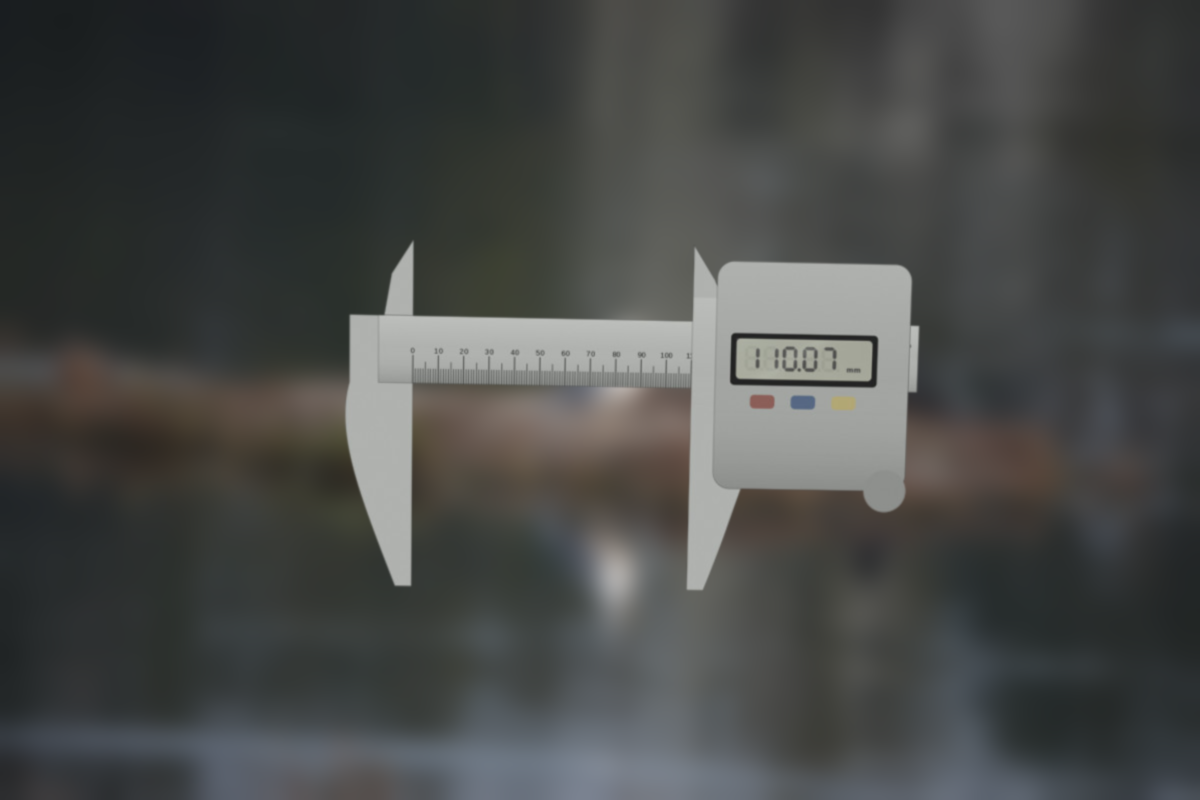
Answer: 110.07 mm
